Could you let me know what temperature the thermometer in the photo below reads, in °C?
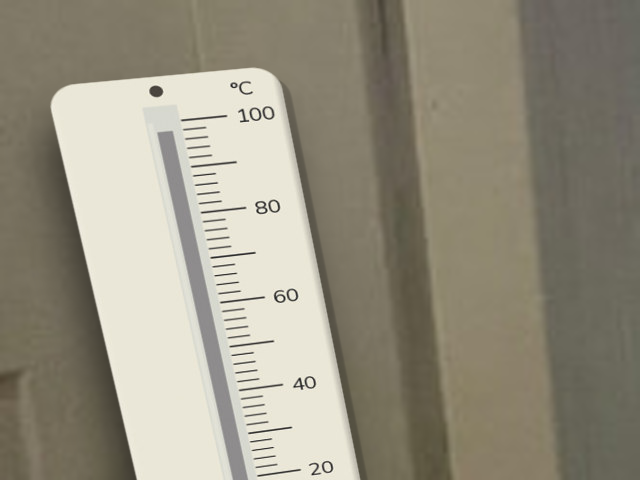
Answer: 98 °C
